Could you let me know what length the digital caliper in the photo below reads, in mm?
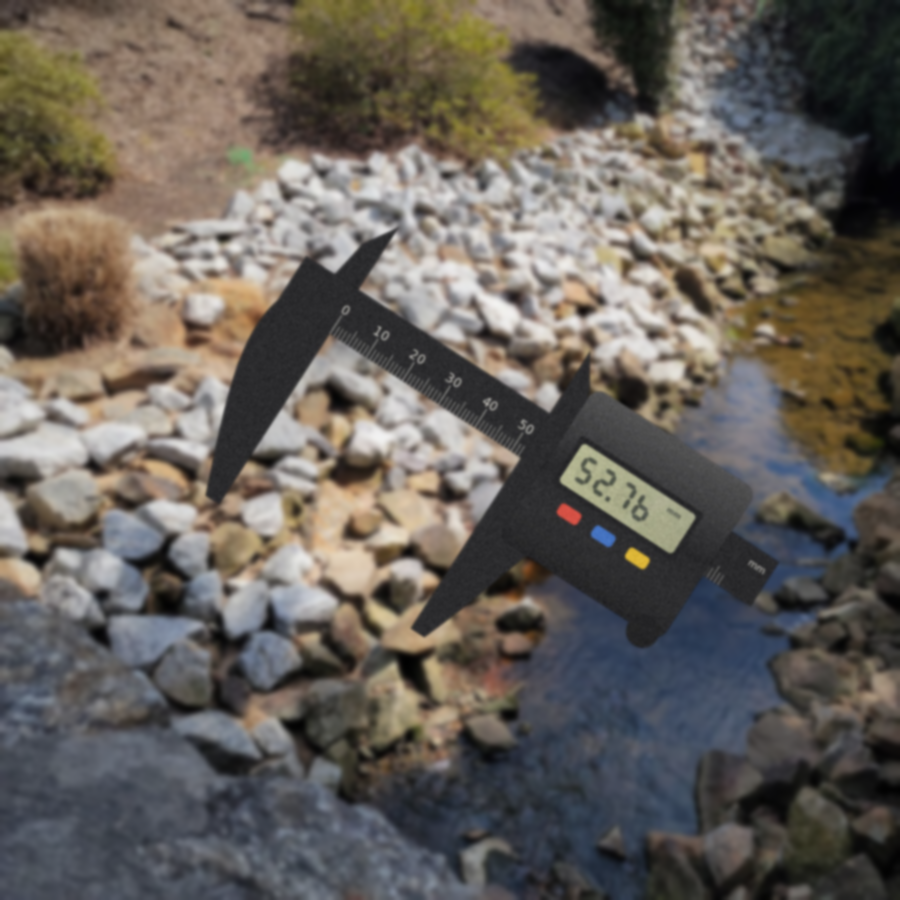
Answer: 52.76 mm
